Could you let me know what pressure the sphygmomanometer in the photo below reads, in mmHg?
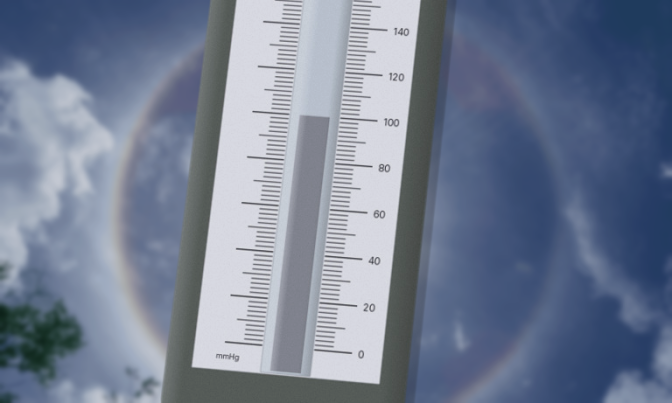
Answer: 100 mmHg
